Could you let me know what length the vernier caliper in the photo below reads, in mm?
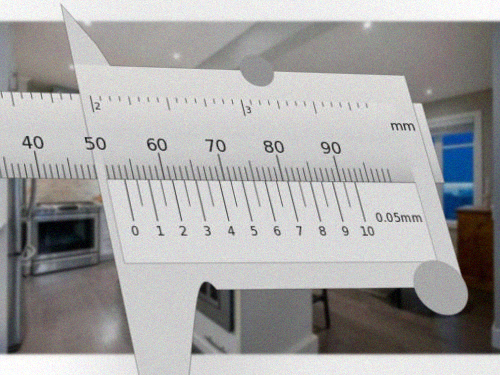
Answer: 53.5 mm
